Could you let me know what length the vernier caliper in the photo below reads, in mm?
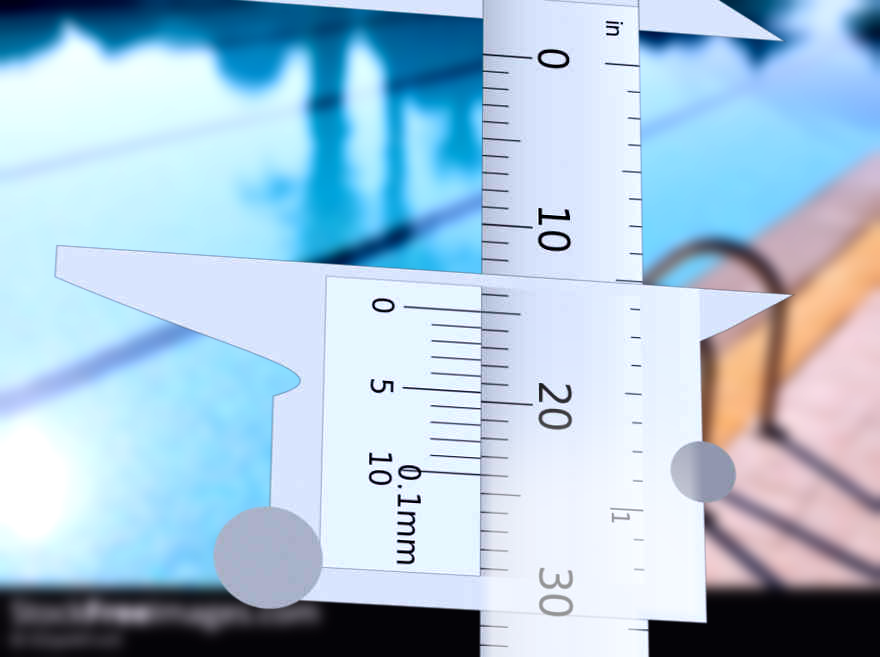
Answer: 15.0 mm
